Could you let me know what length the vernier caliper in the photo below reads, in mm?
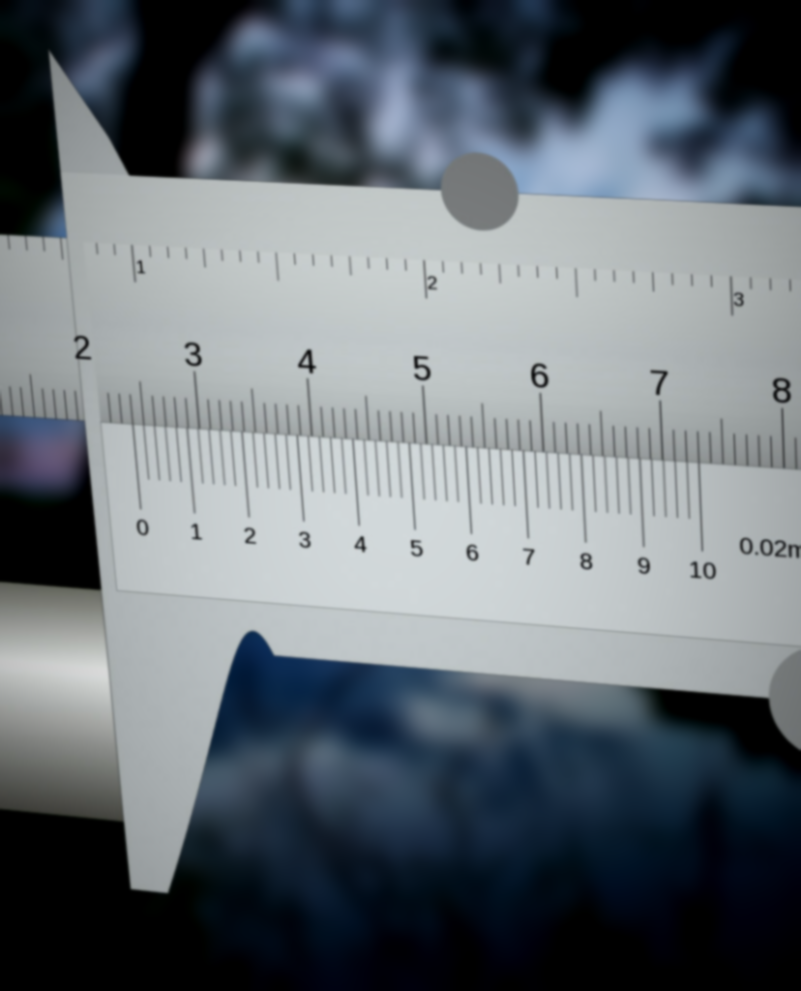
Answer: 24.0 mm
